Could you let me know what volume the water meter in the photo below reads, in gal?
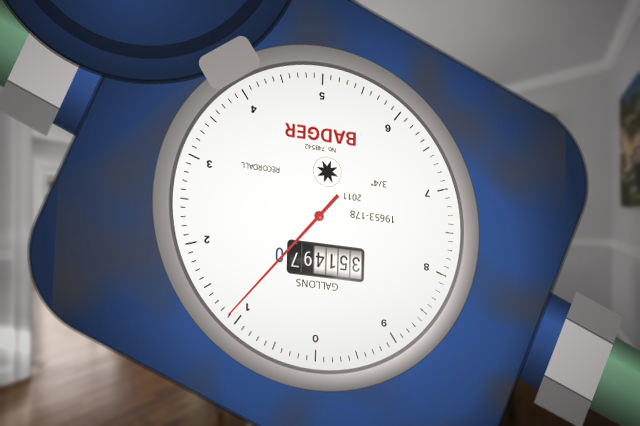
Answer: 3514971.1 gal
